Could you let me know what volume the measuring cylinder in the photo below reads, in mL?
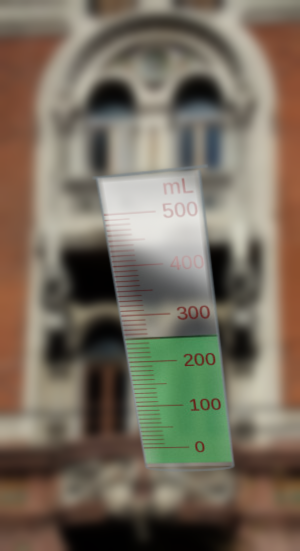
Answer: 250 mL
